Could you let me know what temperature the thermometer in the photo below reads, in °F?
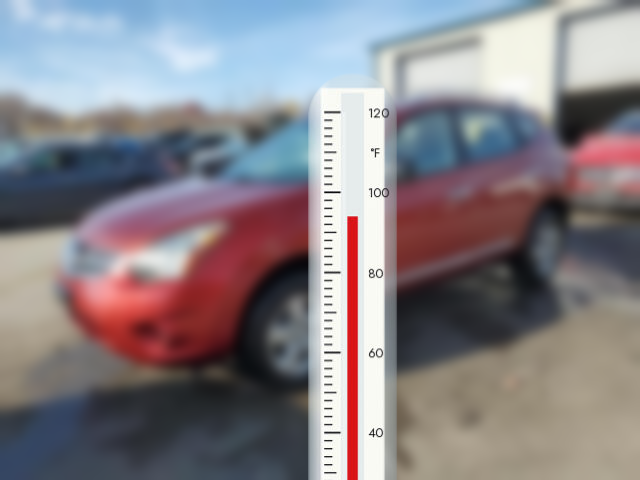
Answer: 94 °F
